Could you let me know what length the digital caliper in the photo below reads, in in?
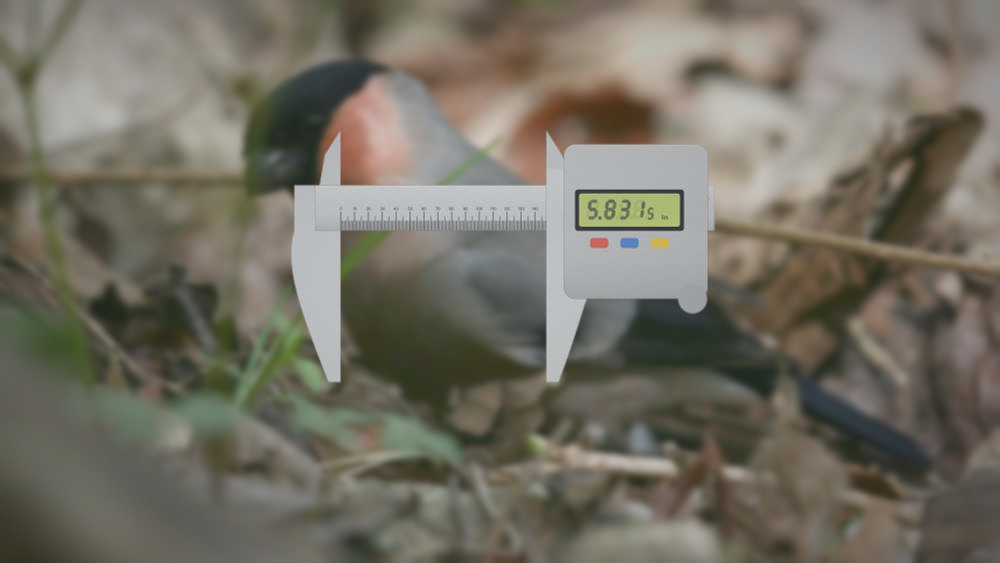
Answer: 5.8315 in
